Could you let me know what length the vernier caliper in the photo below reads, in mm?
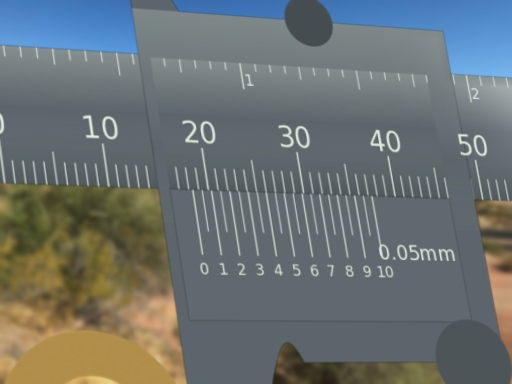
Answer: 18.4 mm
